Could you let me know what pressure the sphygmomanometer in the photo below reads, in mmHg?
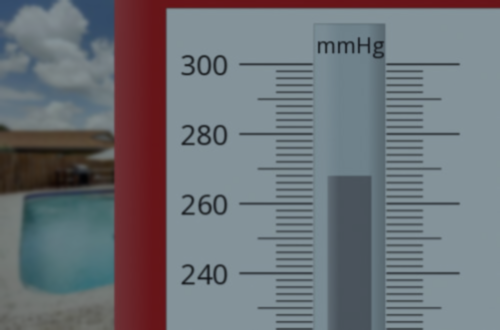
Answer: 268 mmHg
